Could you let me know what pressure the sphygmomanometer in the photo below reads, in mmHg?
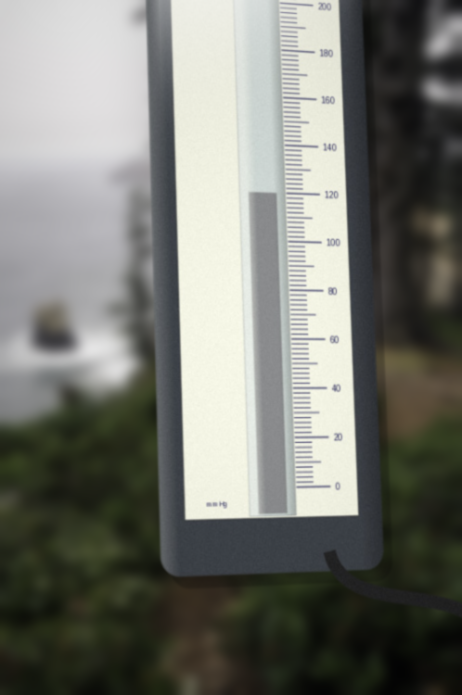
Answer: 120 mmHg
